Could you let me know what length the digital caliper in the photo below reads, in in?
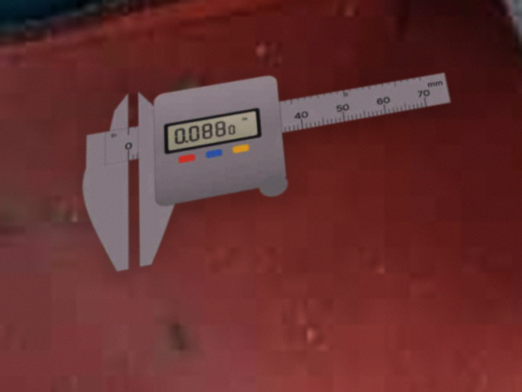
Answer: 0.0880 in
